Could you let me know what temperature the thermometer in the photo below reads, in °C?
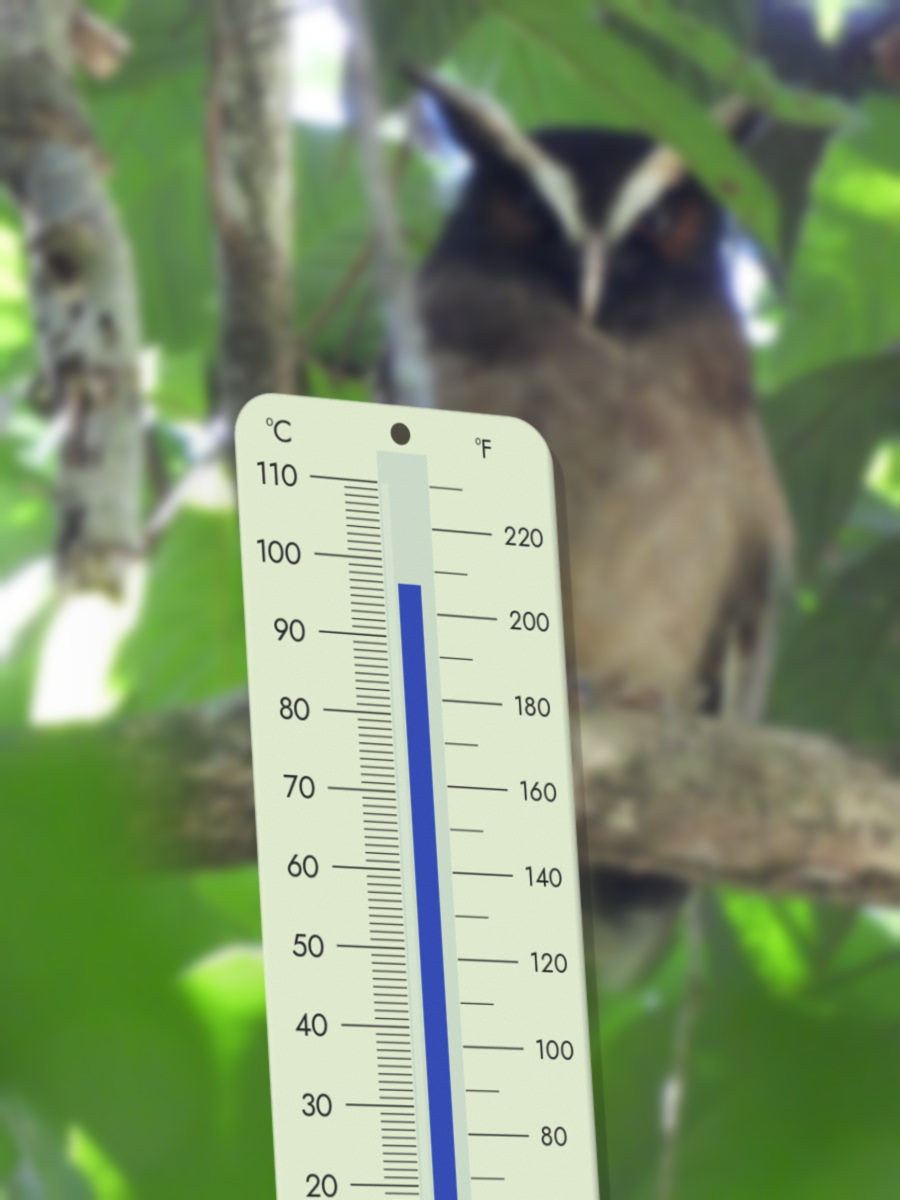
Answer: 97 °C
